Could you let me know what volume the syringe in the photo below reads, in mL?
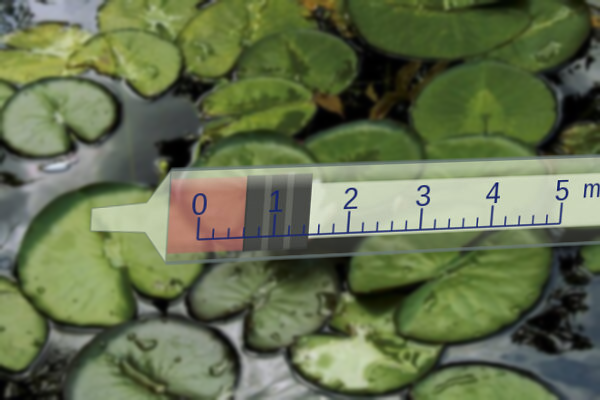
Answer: 0.6 mL
